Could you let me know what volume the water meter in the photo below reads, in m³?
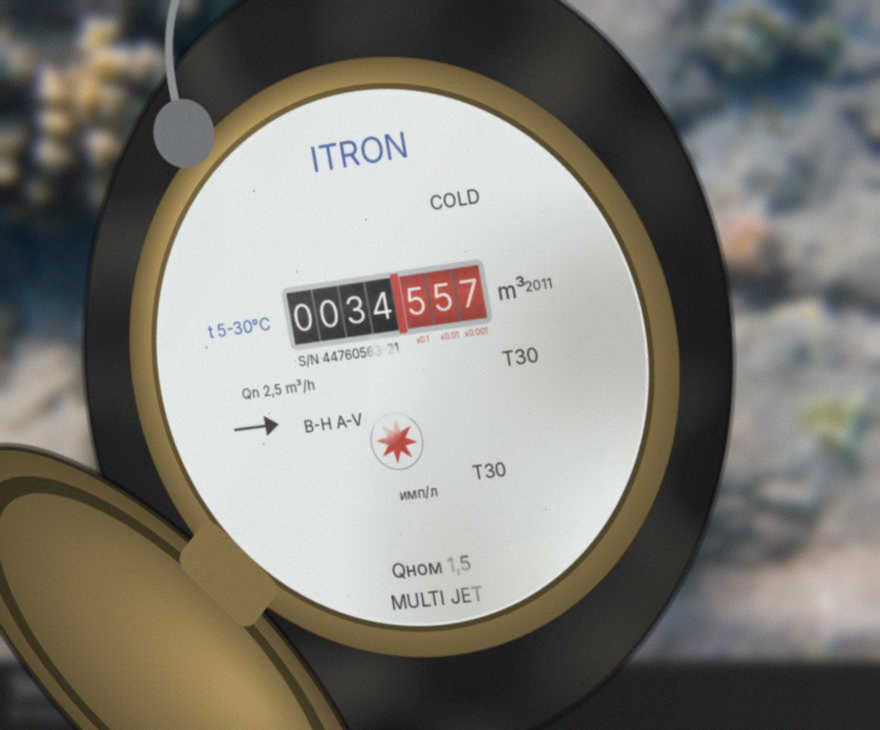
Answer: 34.557 m³
